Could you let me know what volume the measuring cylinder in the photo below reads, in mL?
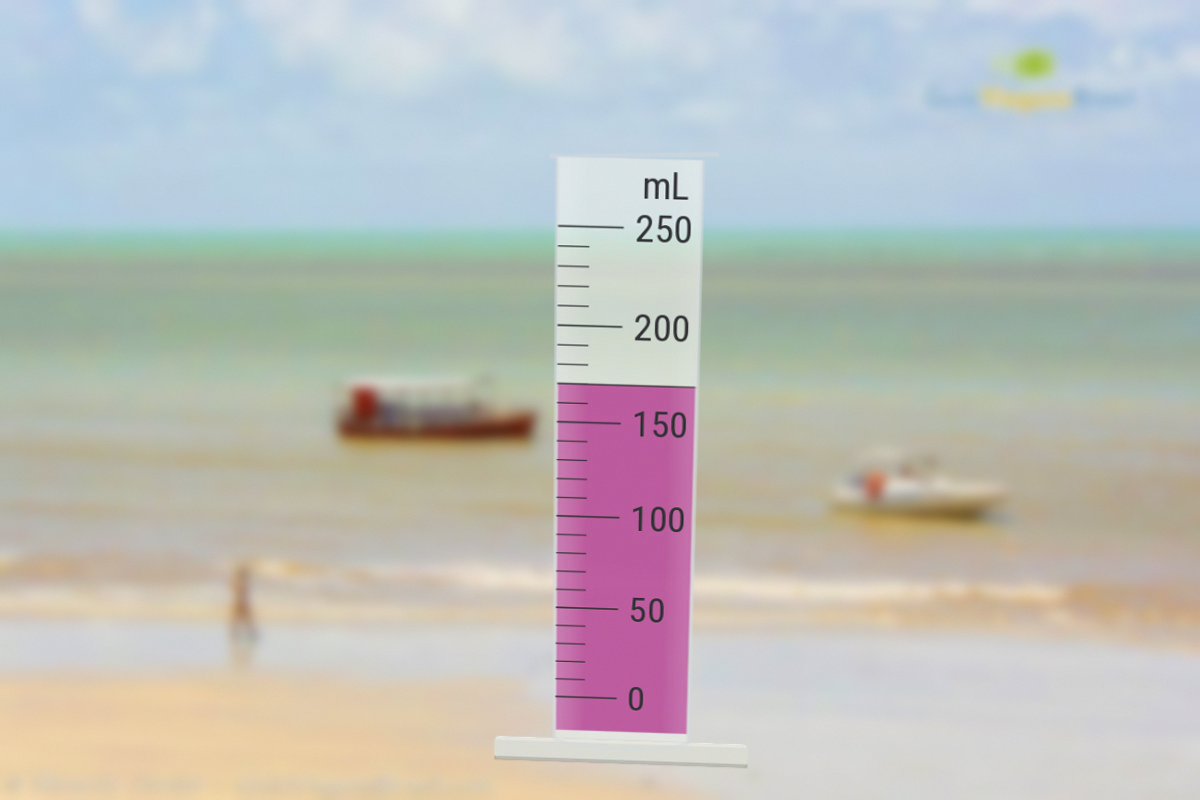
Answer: 170 mL
